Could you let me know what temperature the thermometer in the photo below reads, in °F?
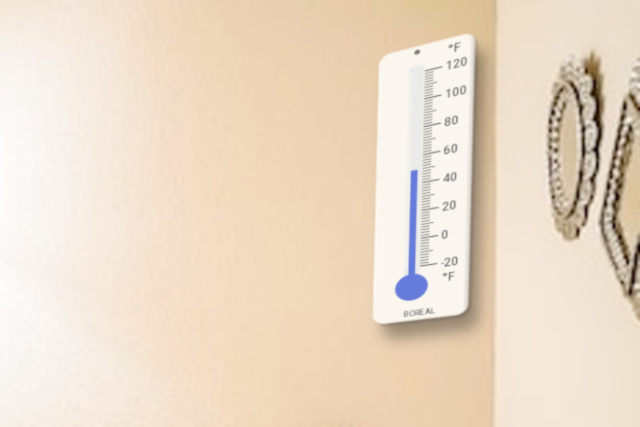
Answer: 50 °F
